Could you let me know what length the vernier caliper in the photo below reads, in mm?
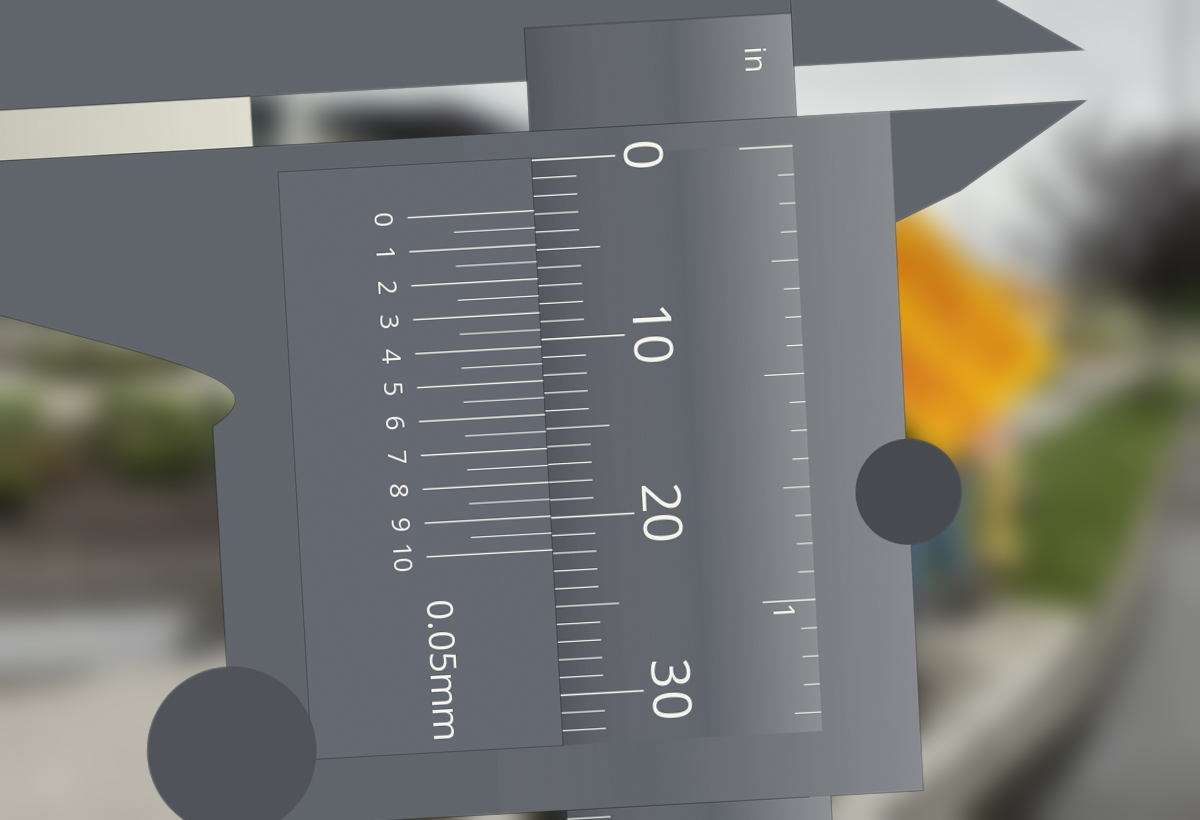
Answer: 2.8 mm
